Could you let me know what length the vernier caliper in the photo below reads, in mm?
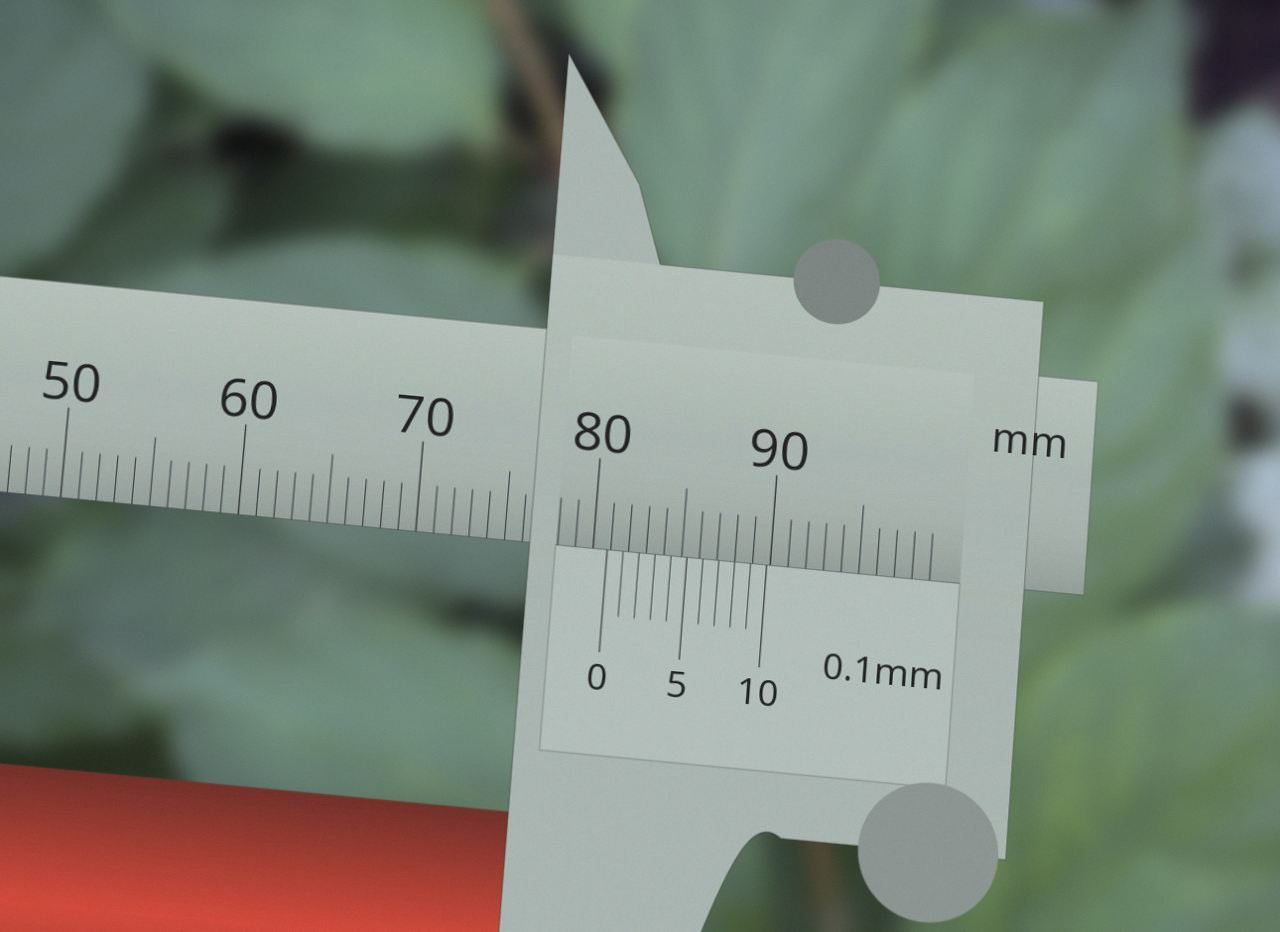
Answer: 80.8 mm
